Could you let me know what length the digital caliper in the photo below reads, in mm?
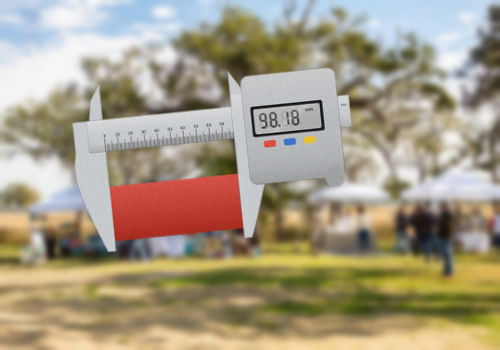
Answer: 98.18 mm
